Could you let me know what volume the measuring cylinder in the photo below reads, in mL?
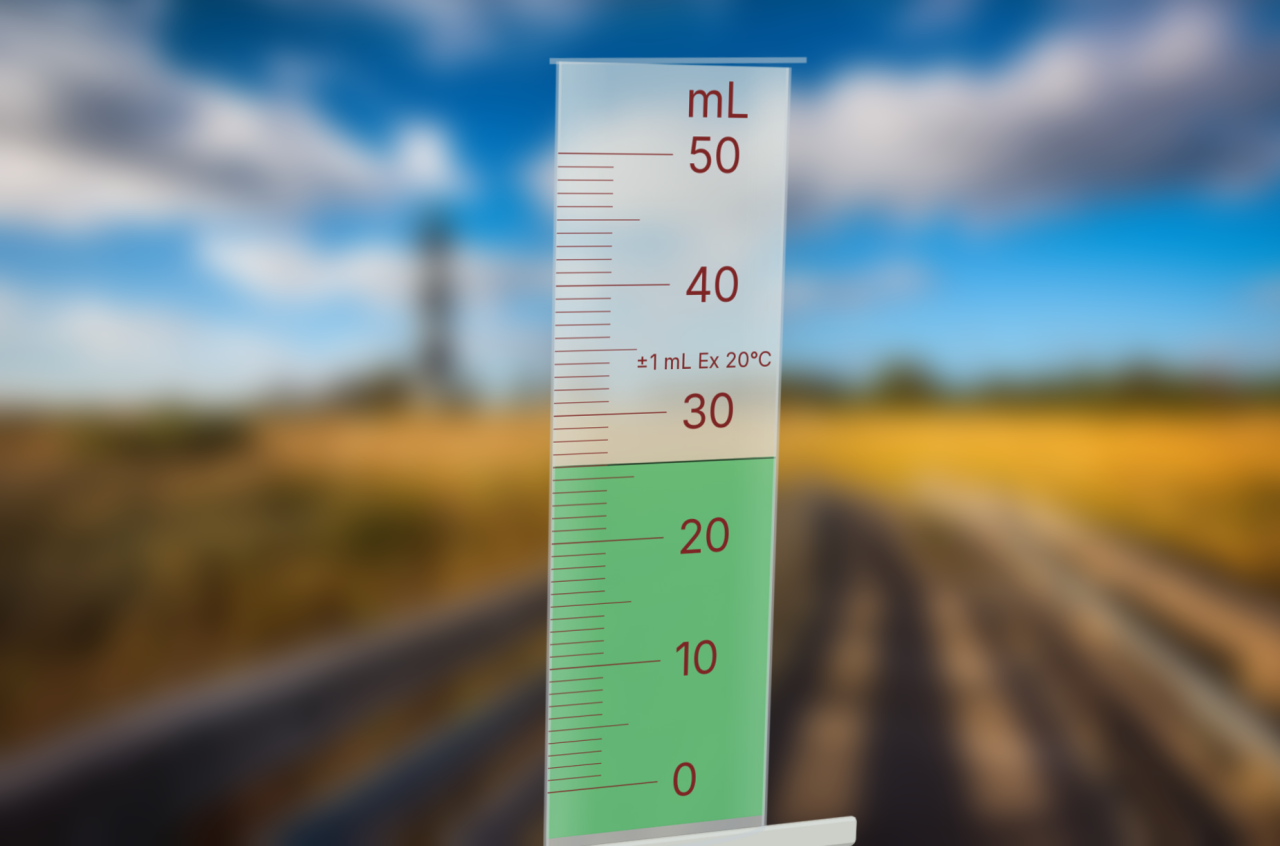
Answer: 26 mL
